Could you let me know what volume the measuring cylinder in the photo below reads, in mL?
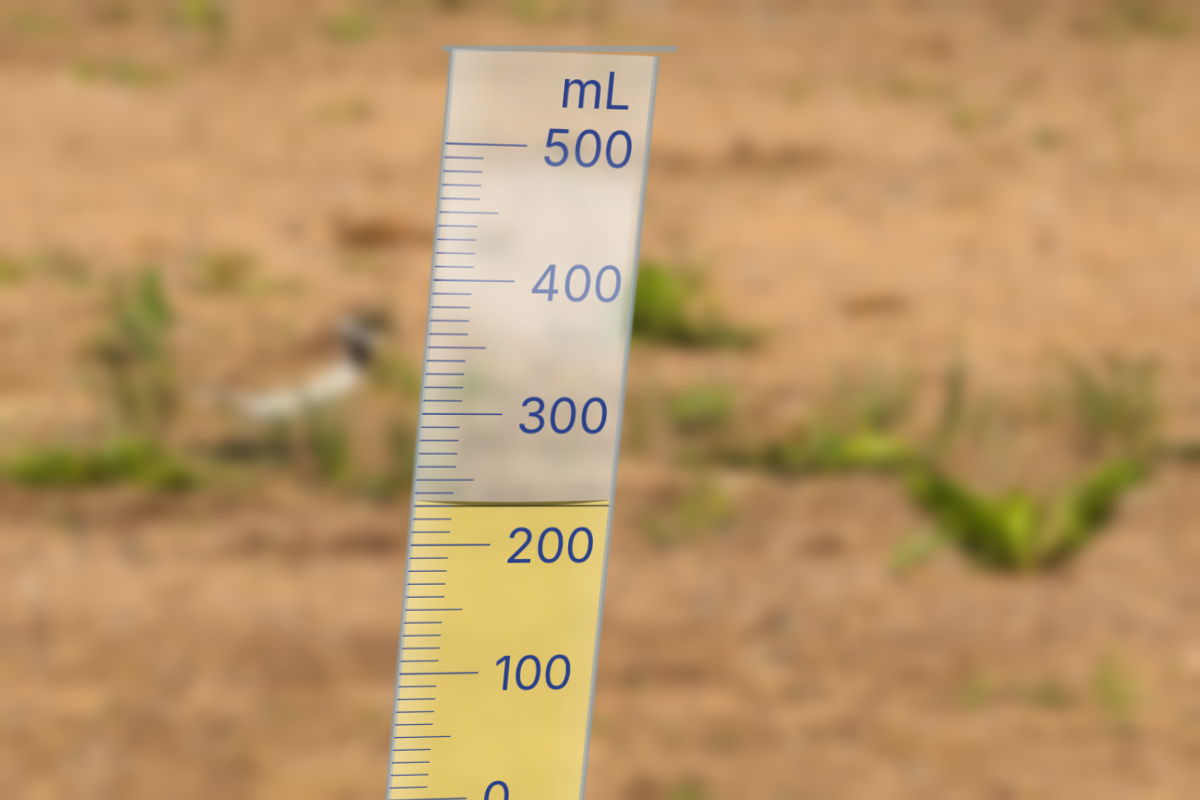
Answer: 230 mL
